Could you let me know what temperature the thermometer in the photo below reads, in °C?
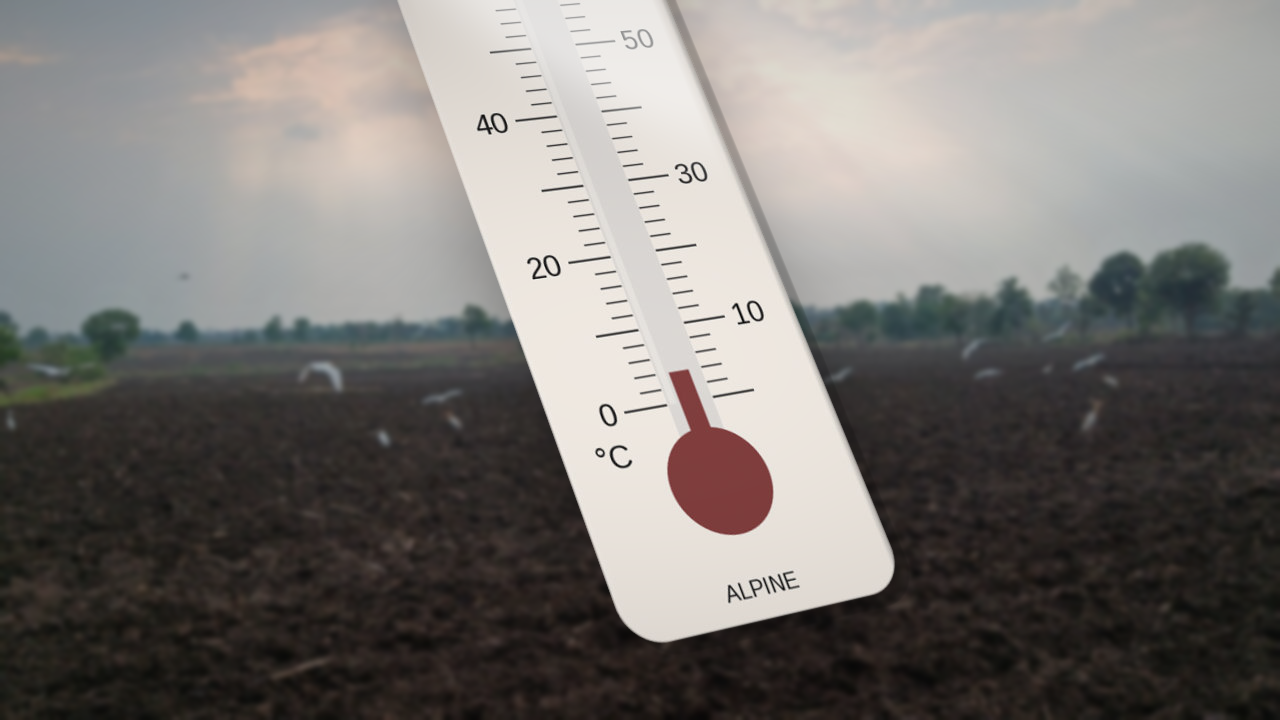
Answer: 4 °C
